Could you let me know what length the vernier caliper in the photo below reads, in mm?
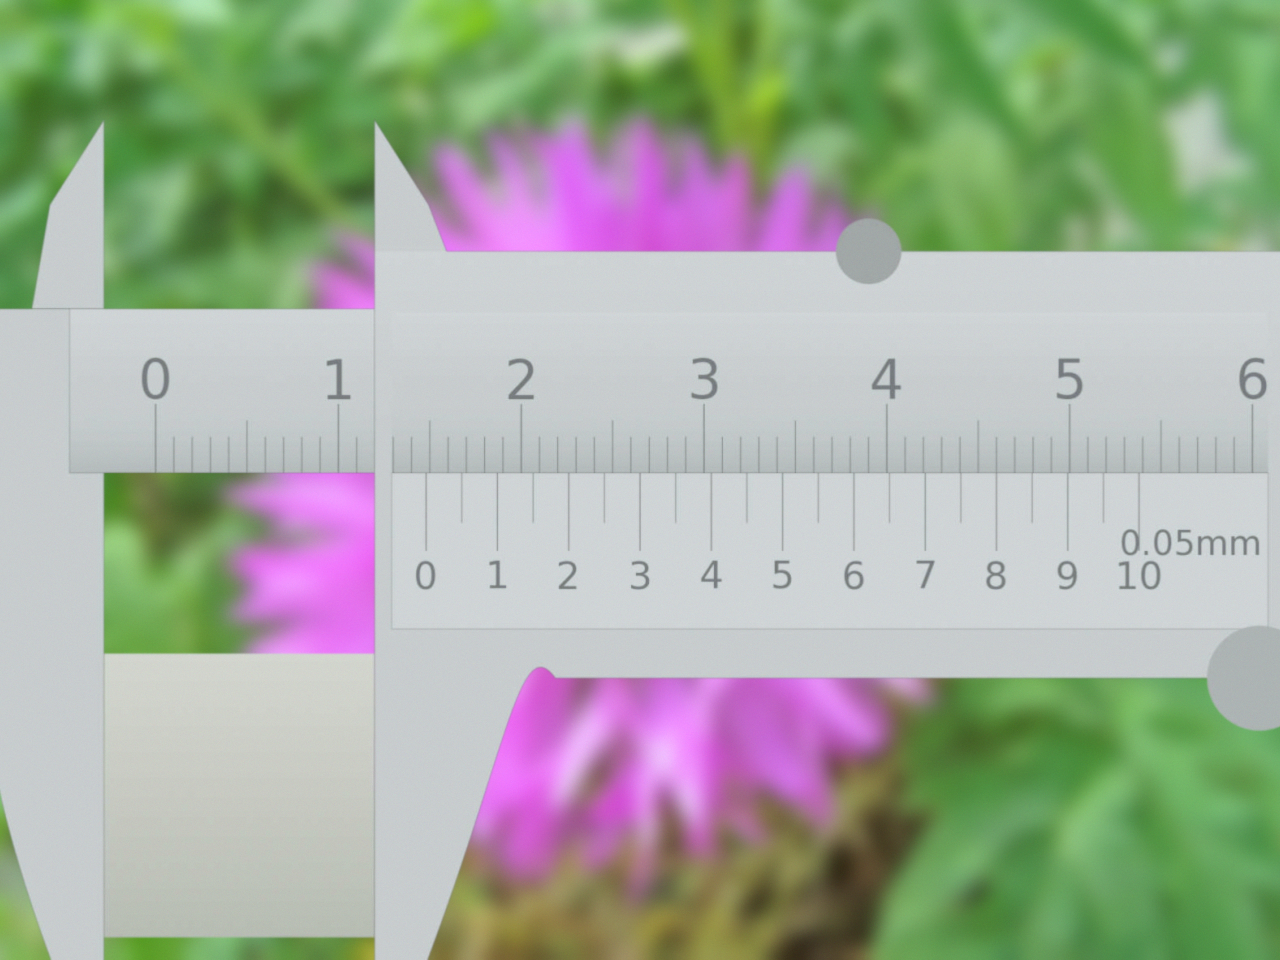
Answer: 14.8 mm
